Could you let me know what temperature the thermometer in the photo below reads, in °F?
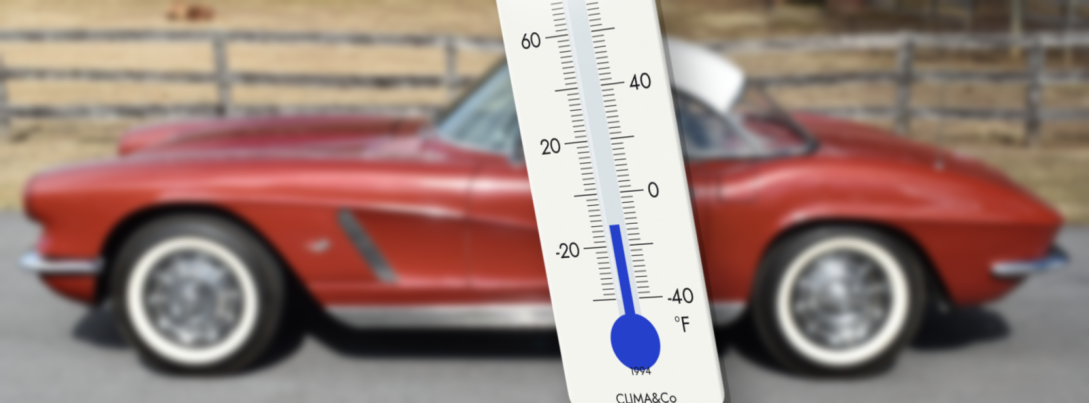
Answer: -12 °F
